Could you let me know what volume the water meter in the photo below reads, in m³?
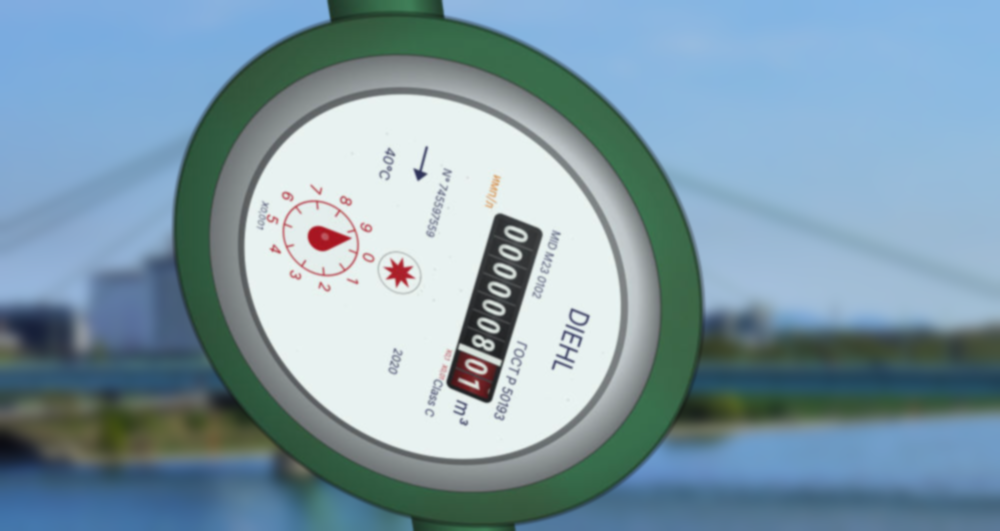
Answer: 8.009 m³
